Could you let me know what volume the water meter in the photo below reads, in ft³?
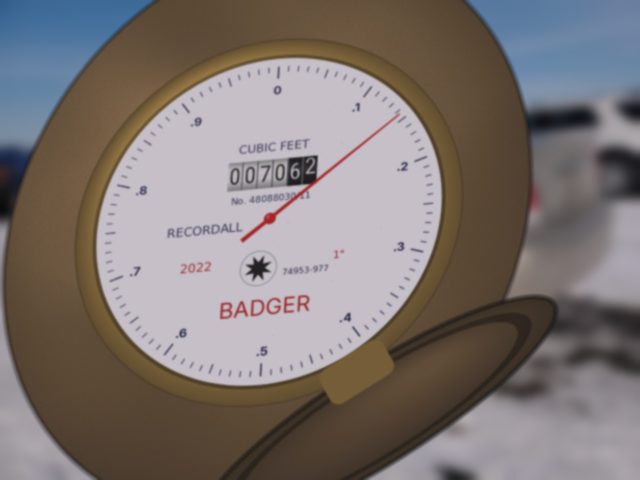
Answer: 7062.14 ft³
